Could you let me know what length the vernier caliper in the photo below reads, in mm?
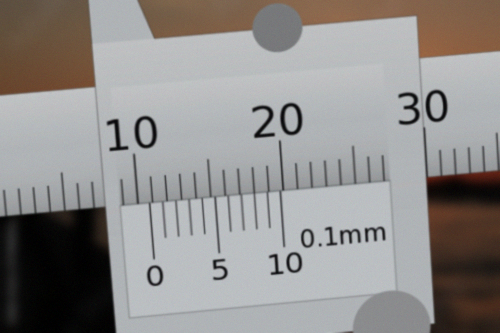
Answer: 10.8 mm
